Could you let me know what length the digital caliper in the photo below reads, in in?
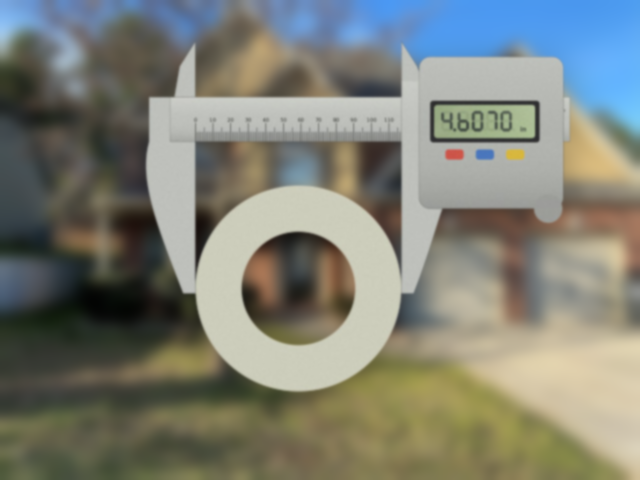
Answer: 4.6070 in
